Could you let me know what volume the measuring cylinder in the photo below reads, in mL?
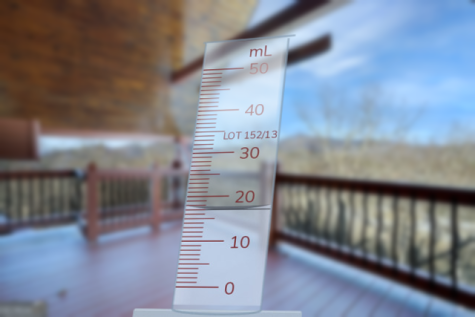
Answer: 17 mL
